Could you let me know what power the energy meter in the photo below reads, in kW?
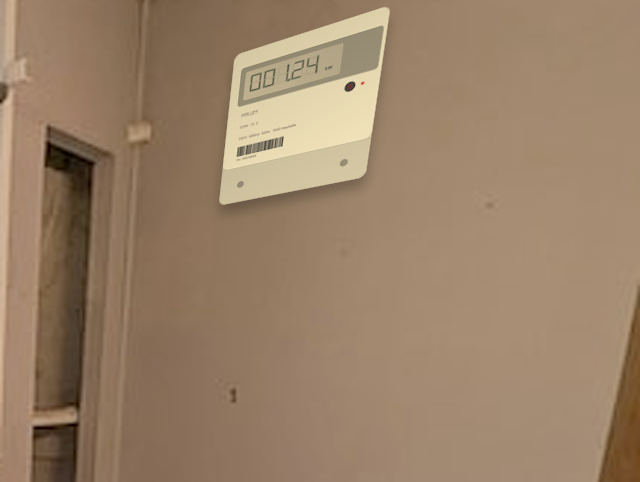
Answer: 1.24 kW
